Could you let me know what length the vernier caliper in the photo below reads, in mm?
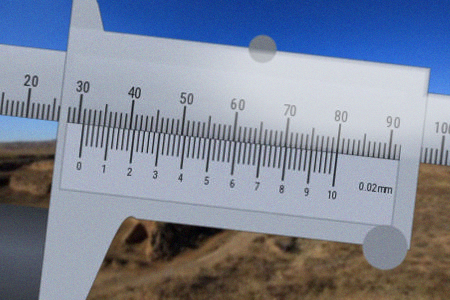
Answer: 31.0 mm
